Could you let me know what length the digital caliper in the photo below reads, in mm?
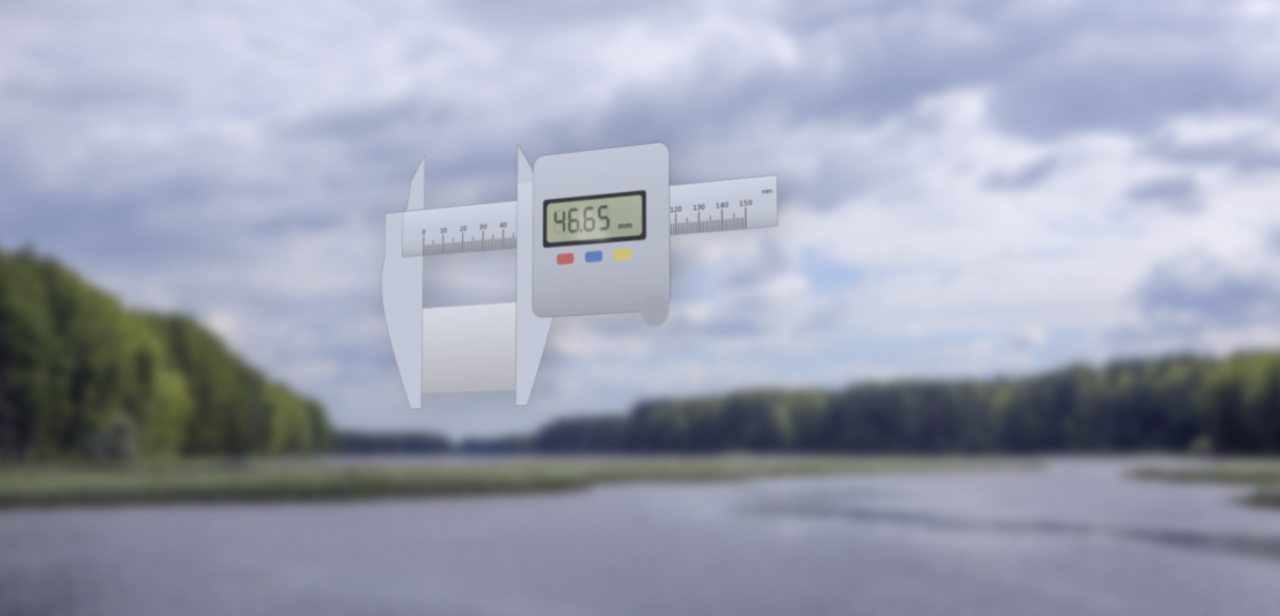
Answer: 46.65 mm
